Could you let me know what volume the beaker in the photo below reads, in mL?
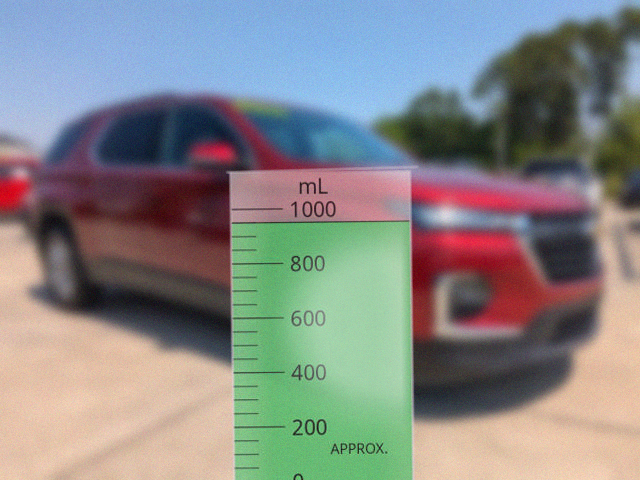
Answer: 950 mL
